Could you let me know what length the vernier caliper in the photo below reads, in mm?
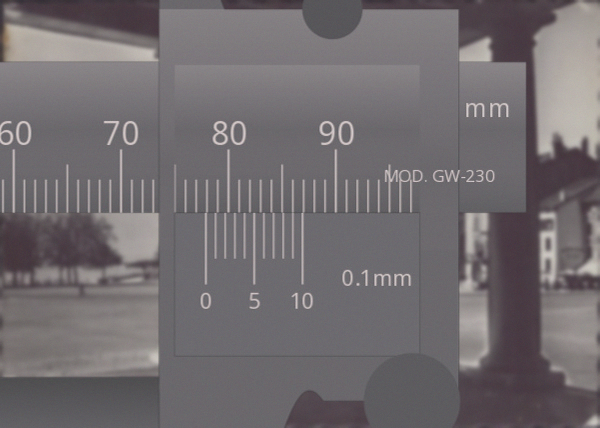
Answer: 77.9 mm
